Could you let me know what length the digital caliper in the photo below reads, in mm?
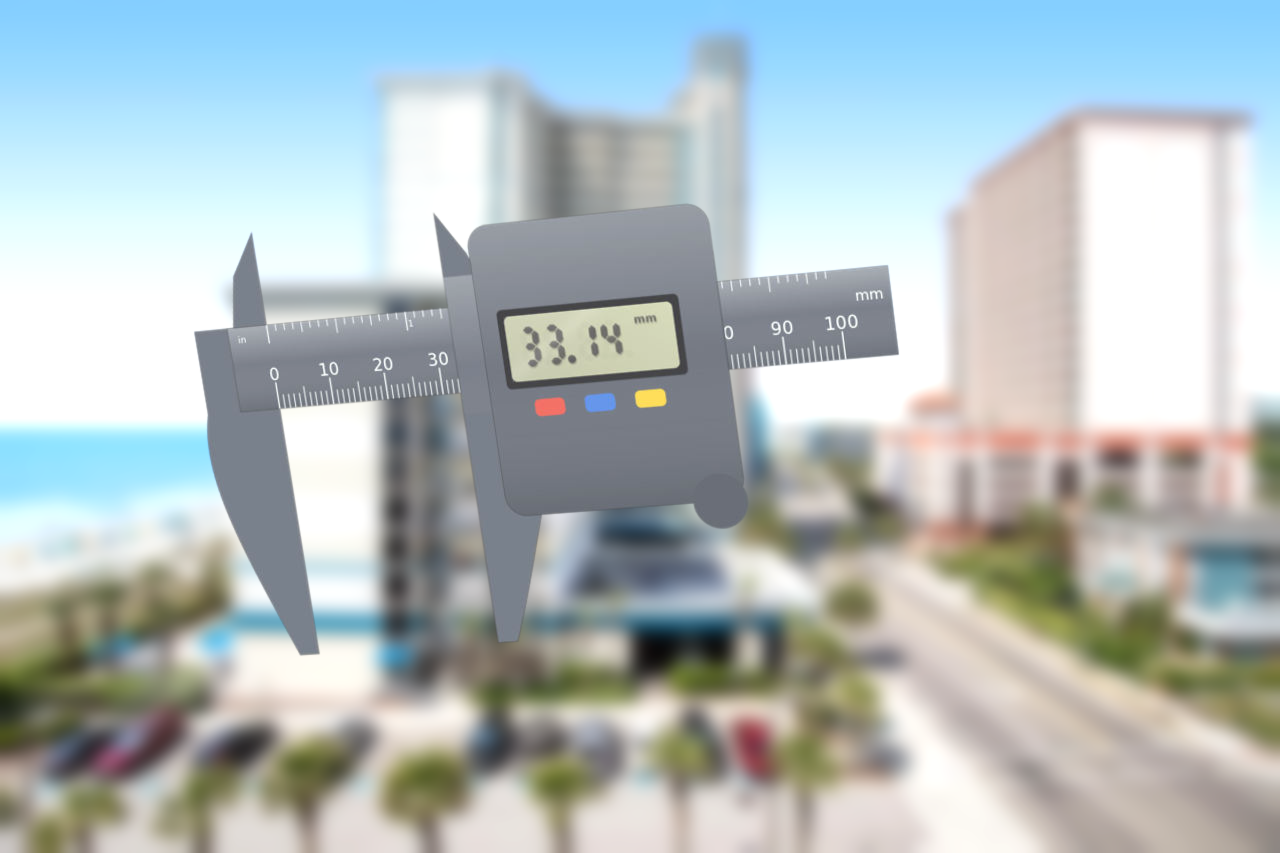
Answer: 33.14 mm
